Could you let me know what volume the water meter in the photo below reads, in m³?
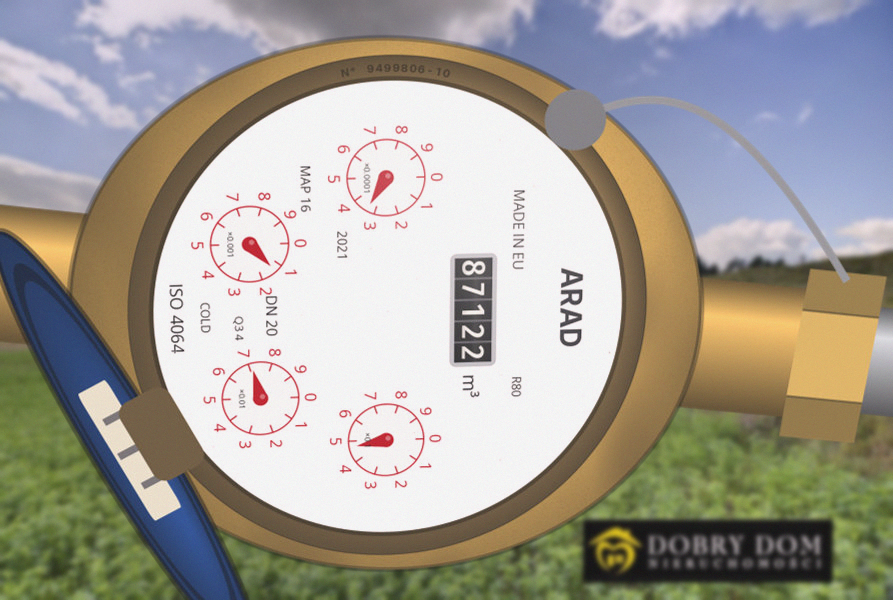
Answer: 87122.4713 m³
